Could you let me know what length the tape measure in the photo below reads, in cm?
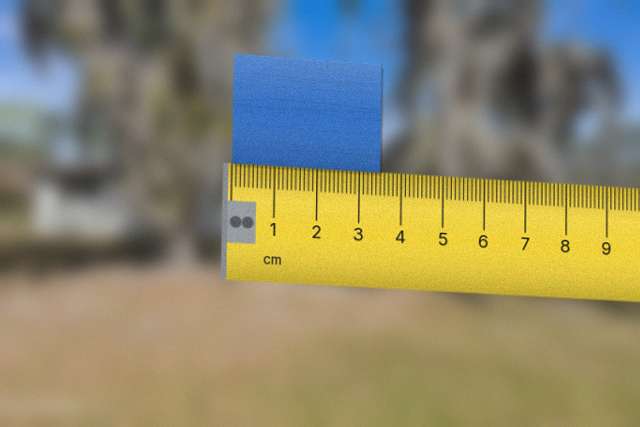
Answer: 3.5 cm
